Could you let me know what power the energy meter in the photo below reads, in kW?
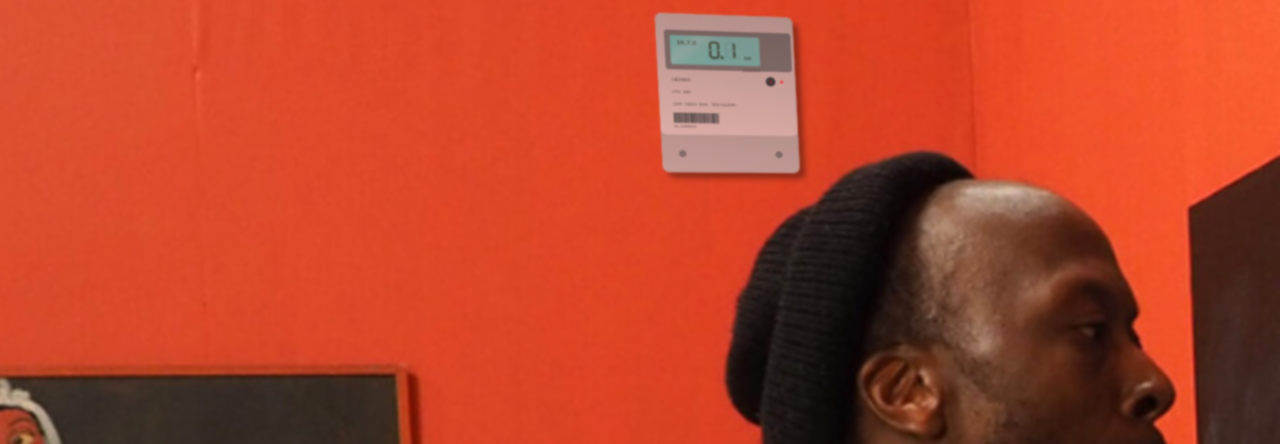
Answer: 0.1 kW
